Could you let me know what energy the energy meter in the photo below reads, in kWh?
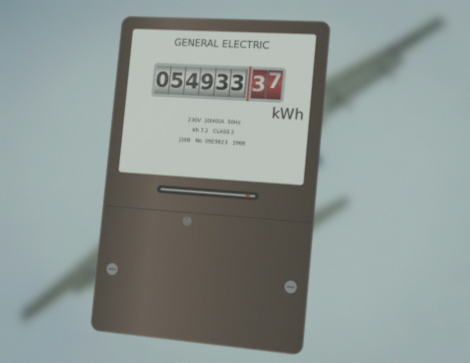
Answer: 54933.37 kWh
